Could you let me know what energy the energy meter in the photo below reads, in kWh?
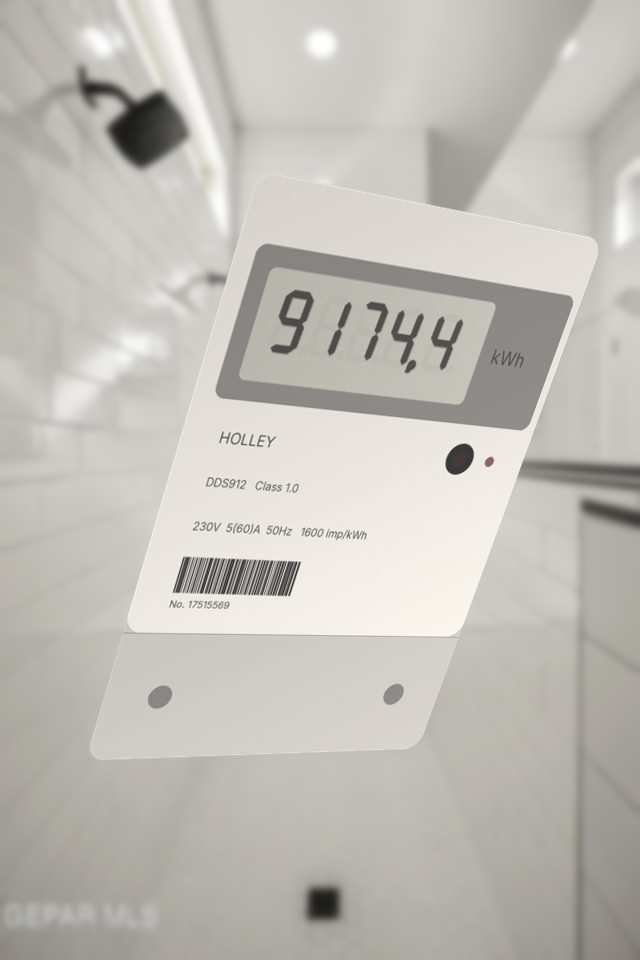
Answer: 9174.4 kWh
